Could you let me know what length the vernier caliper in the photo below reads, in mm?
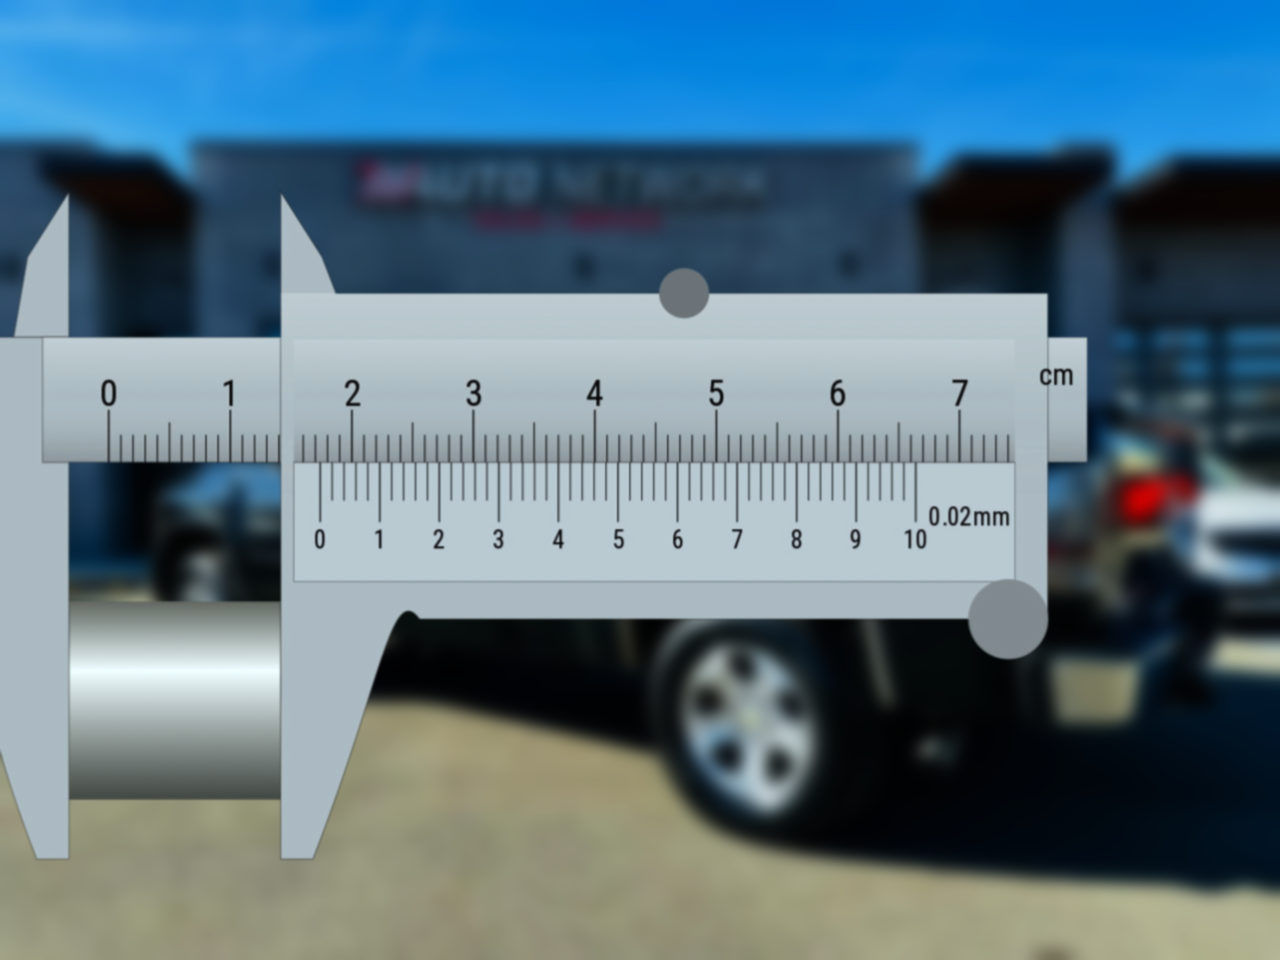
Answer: 17.4 mm
